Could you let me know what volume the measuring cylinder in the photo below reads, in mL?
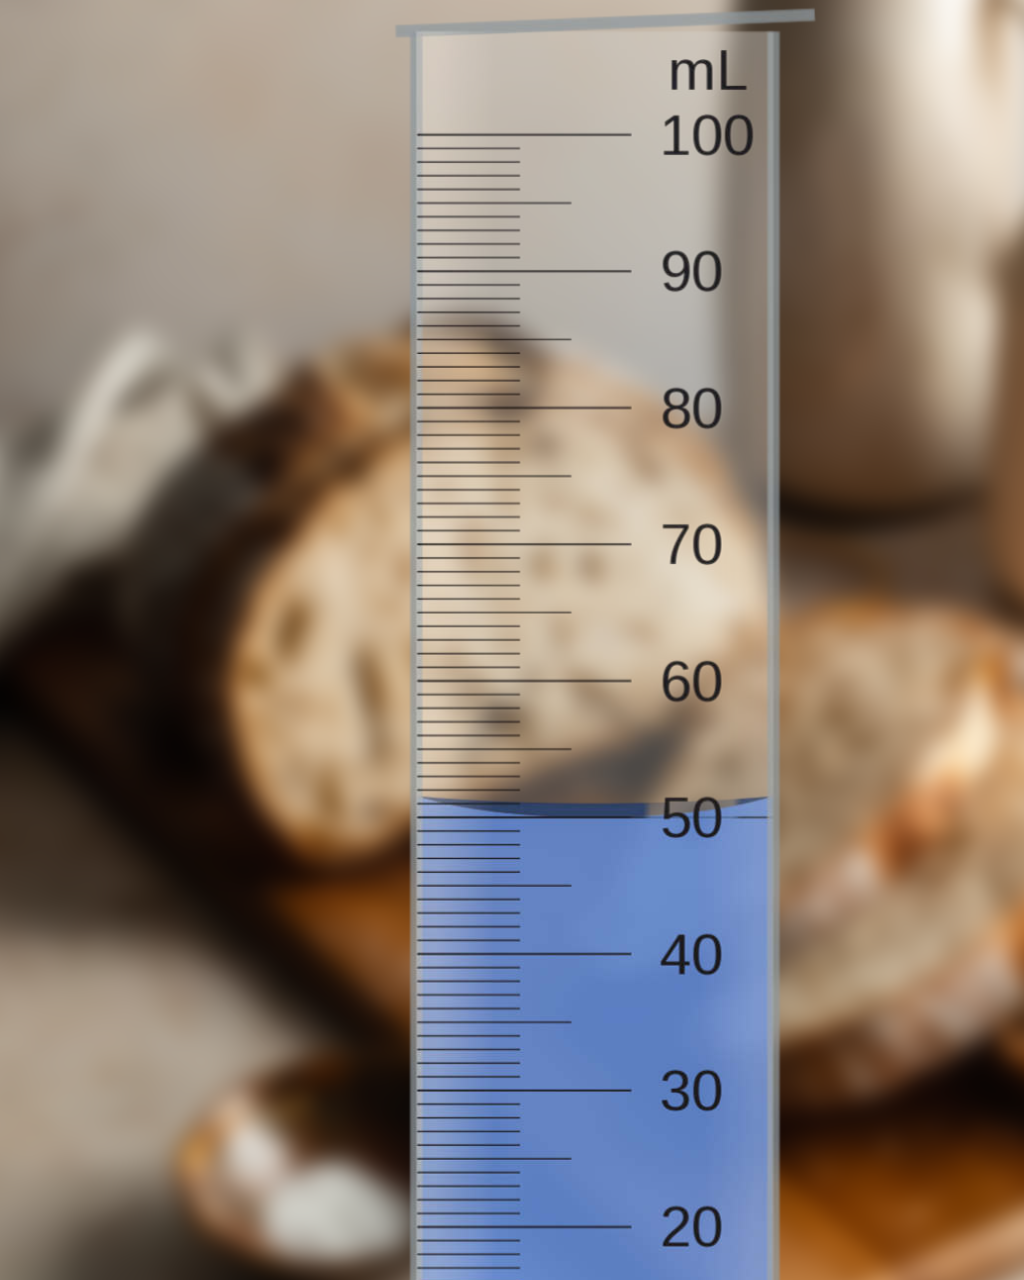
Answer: 50 mL
